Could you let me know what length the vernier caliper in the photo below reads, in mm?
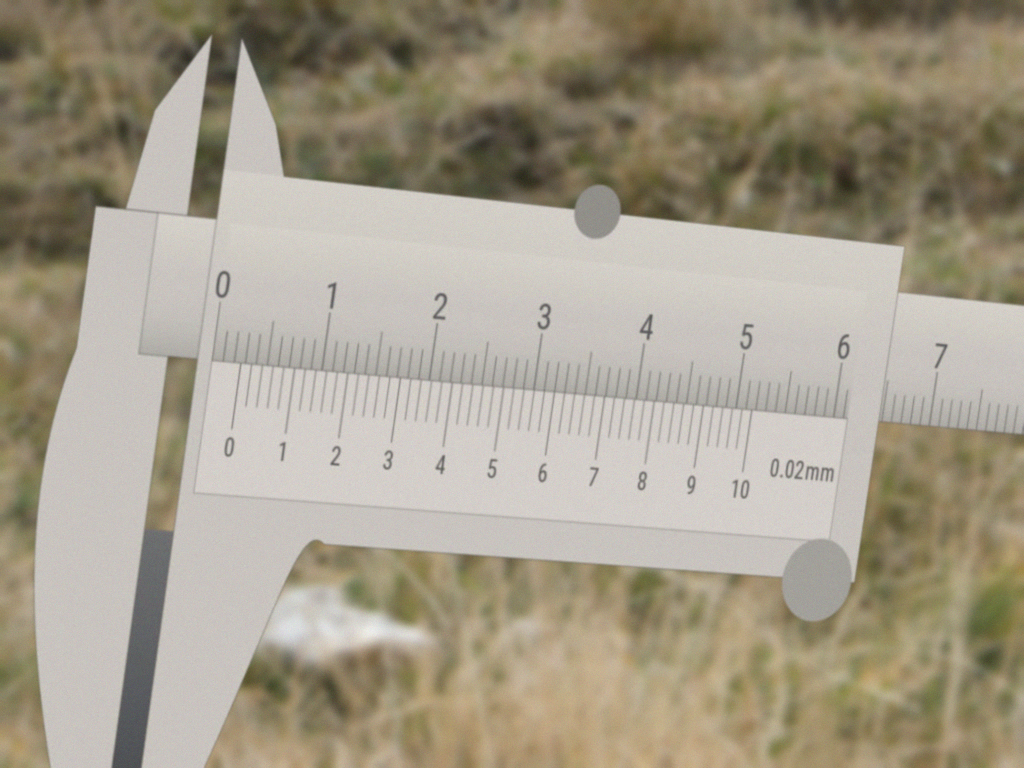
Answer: 2.6 mm
